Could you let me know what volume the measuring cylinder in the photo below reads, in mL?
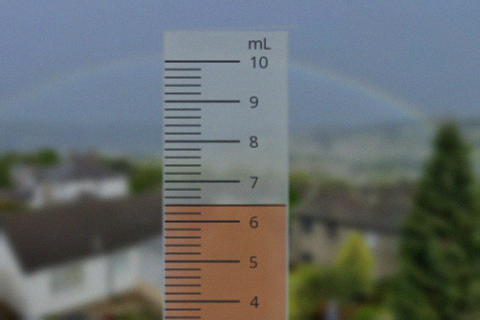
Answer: 6.4 mL
